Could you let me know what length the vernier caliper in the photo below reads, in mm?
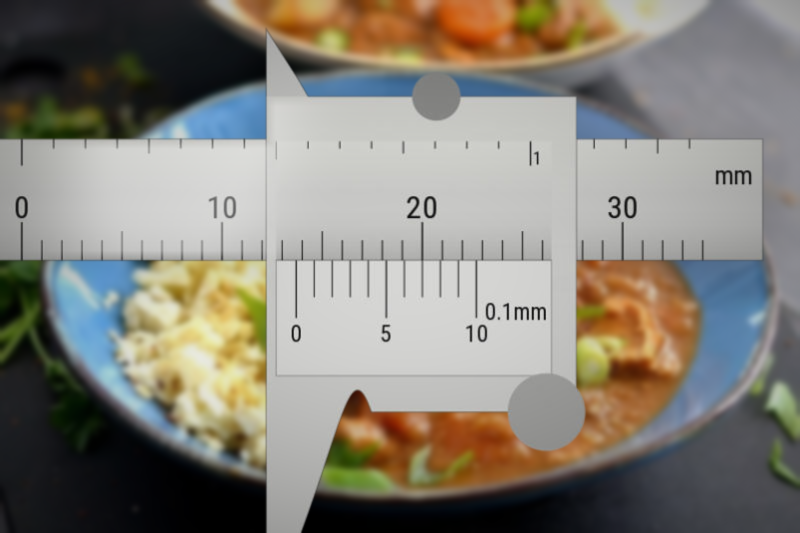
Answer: 13.7 mm
